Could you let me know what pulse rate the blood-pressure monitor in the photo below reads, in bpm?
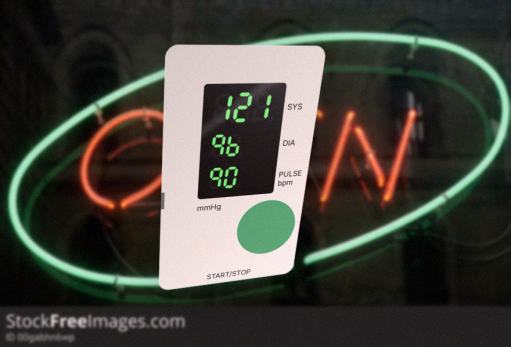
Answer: 90 bpm
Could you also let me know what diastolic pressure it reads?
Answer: 96 mmHg
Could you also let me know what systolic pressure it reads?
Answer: 121 mmHg
